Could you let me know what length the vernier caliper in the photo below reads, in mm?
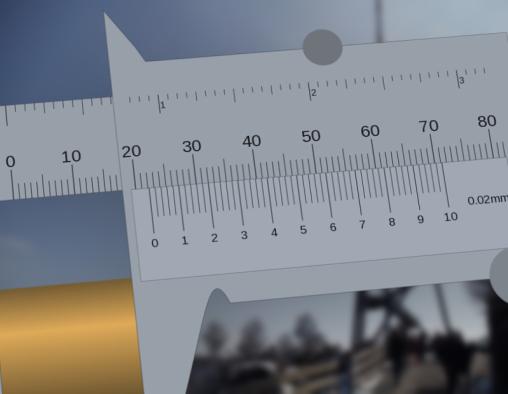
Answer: 22.2 mm
